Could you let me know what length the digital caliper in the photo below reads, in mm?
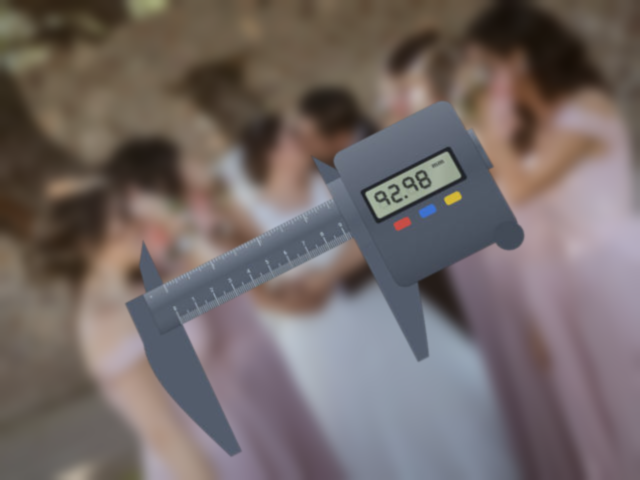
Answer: 92.98 mm
